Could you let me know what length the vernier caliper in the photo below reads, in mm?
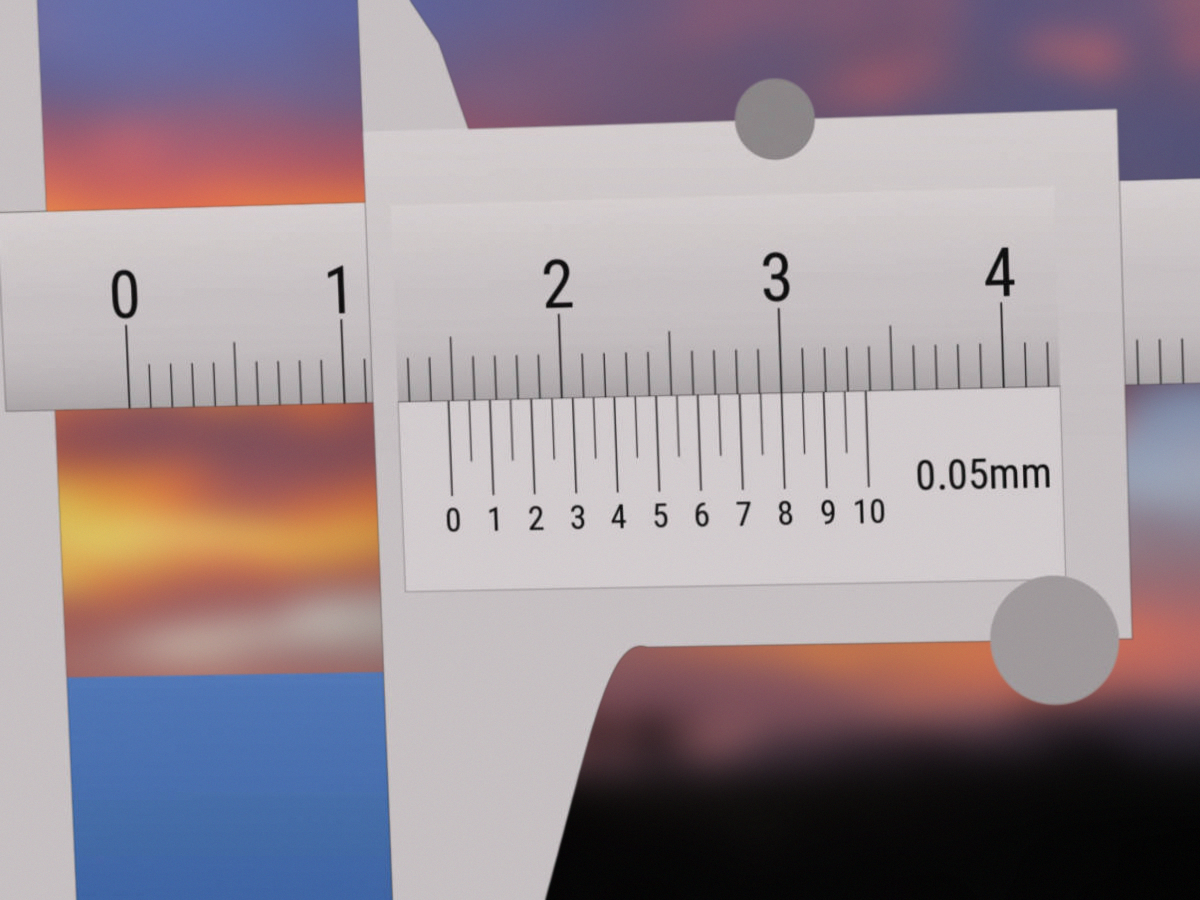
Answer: 14.8 mm
